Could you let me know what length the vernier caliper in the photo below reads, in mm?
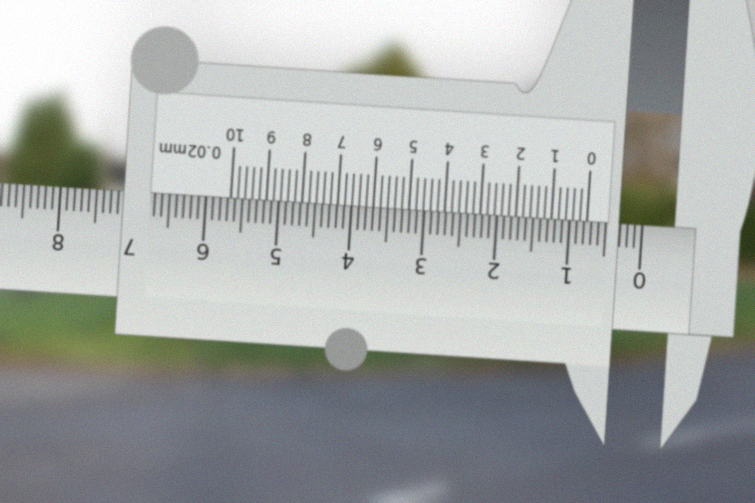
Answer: 7.6 mm
